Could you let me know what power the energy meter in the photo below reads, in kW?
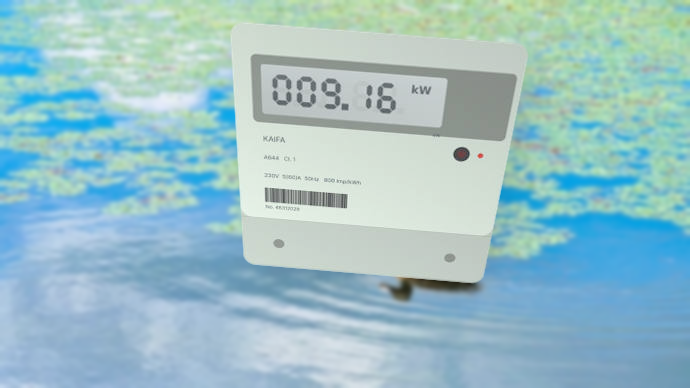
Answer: 9.16 kW
